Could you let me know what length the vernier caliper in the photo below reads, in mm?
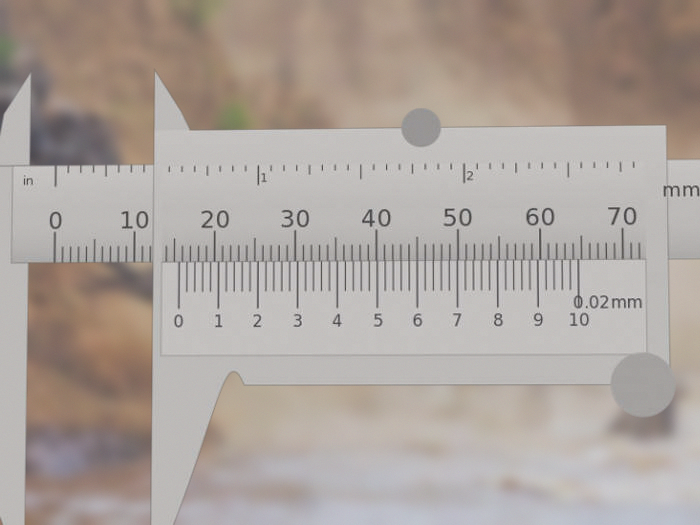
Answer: 15.6 mm
